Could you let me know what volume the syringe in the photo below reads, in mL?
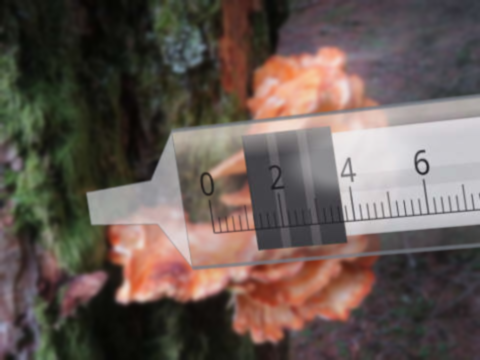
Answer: 1.2 mL
